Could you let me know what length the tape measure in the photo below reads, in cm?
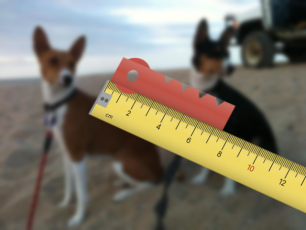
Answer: 7.5 cm
